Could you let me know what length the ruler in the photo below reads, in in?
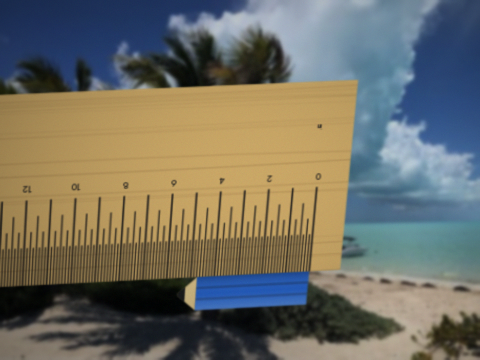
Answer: 5.5 in
